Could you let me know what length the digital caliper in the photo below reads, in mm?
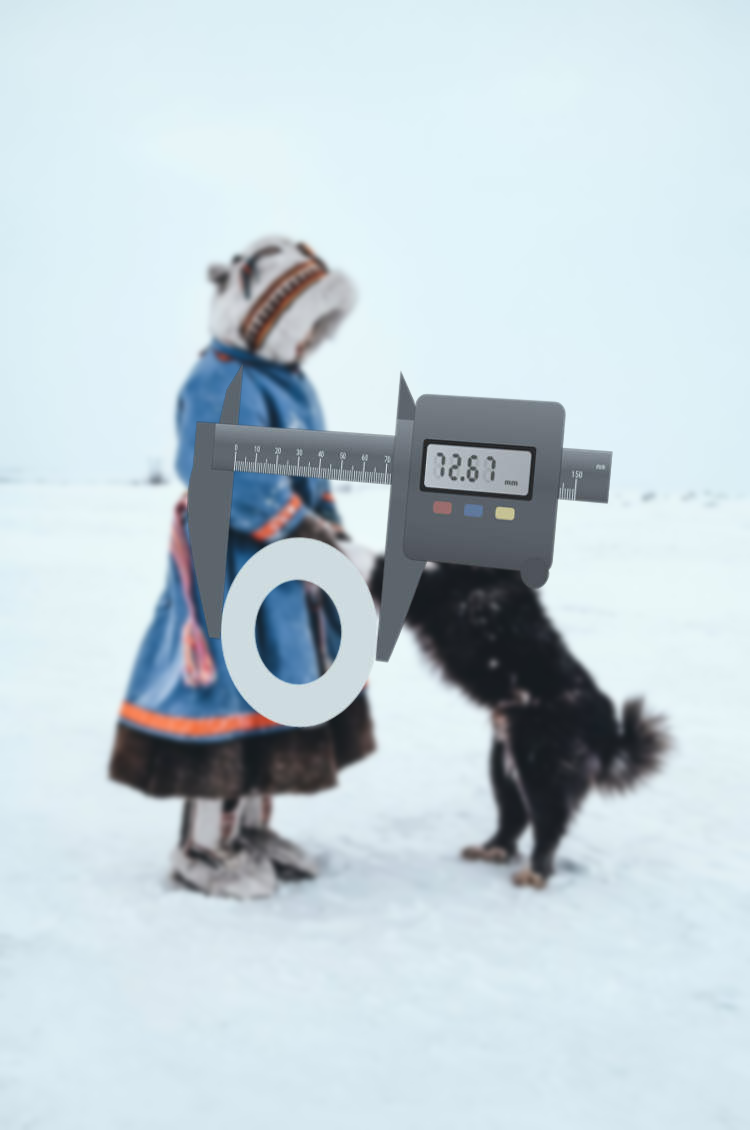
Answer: 72.67 mm
